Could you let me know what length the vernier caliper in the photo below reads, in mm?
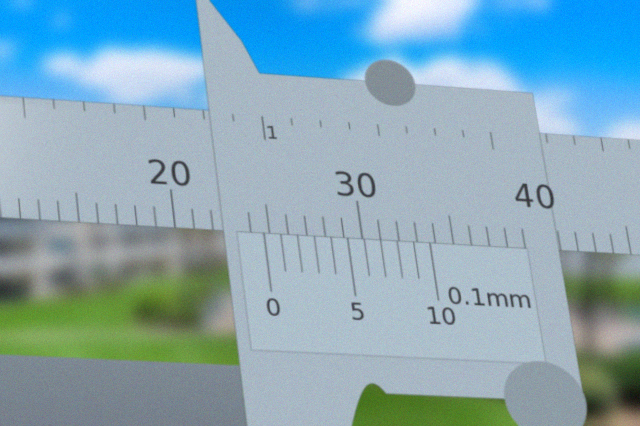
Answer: 24.7 mm
